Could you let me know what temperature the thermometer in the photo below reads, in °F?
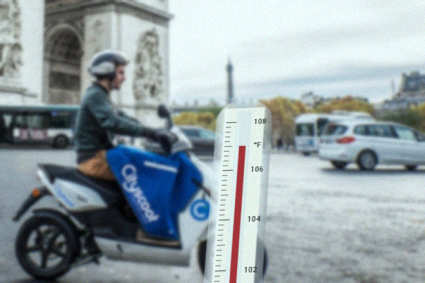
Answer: 107 °F
